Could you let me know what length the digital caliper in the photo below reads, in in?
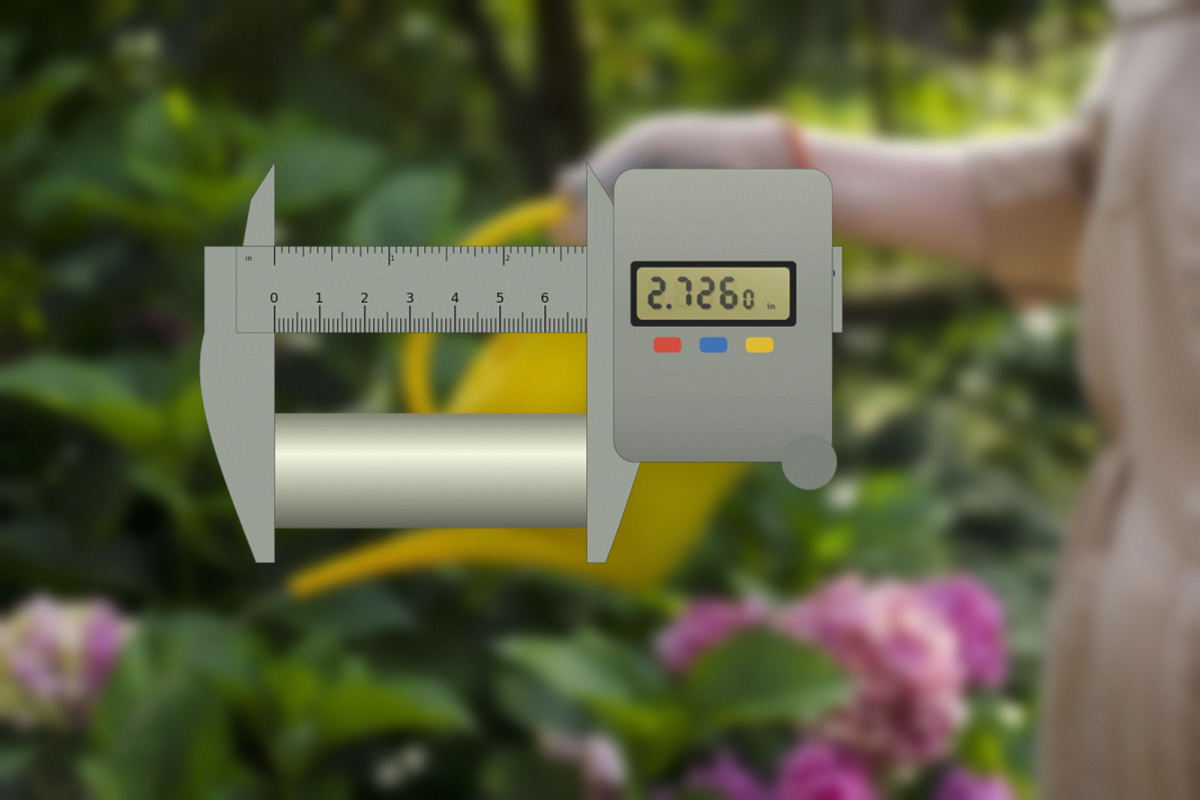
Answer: 2.7260 in
